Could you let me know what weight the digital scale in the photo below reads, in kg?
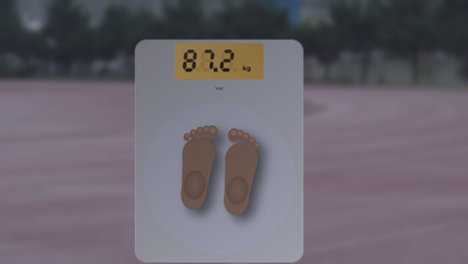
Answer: 87.2 kg
